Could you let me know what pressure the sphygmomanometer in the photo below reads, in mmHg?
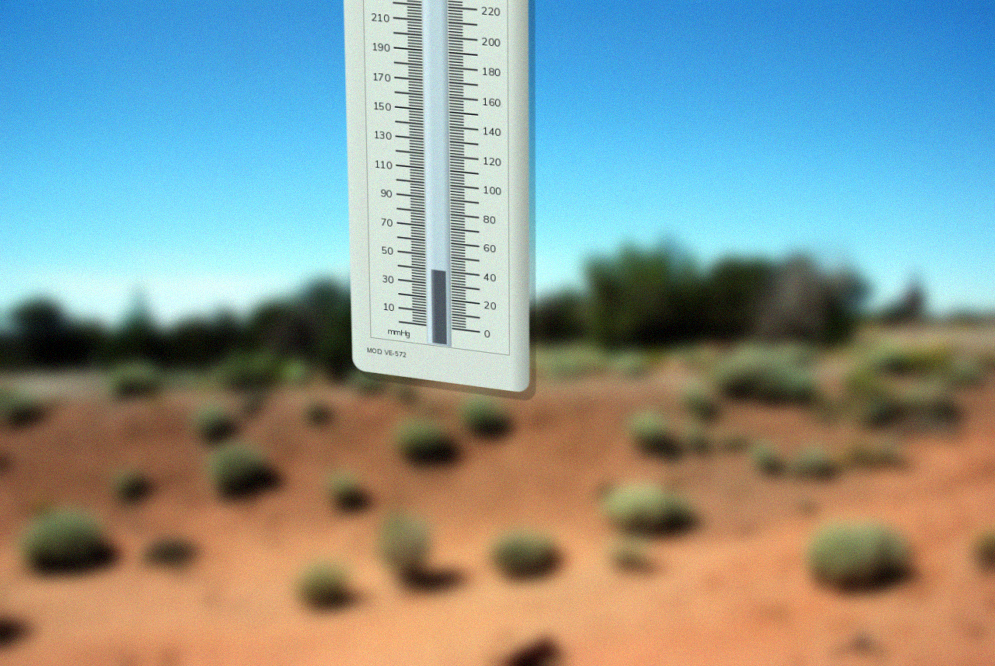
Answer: 40 mmHg
